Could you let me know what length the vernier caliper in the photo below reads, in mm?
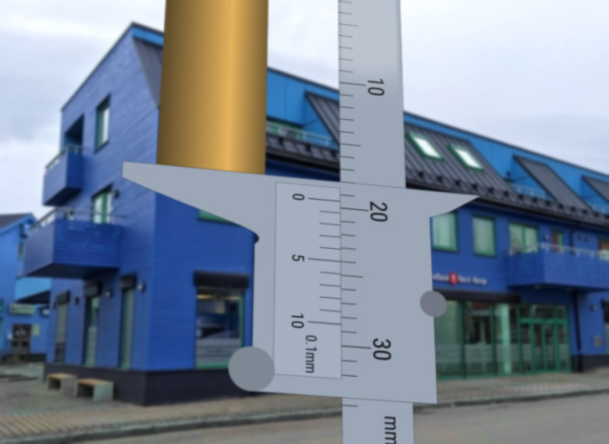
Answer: 19.5 mm
